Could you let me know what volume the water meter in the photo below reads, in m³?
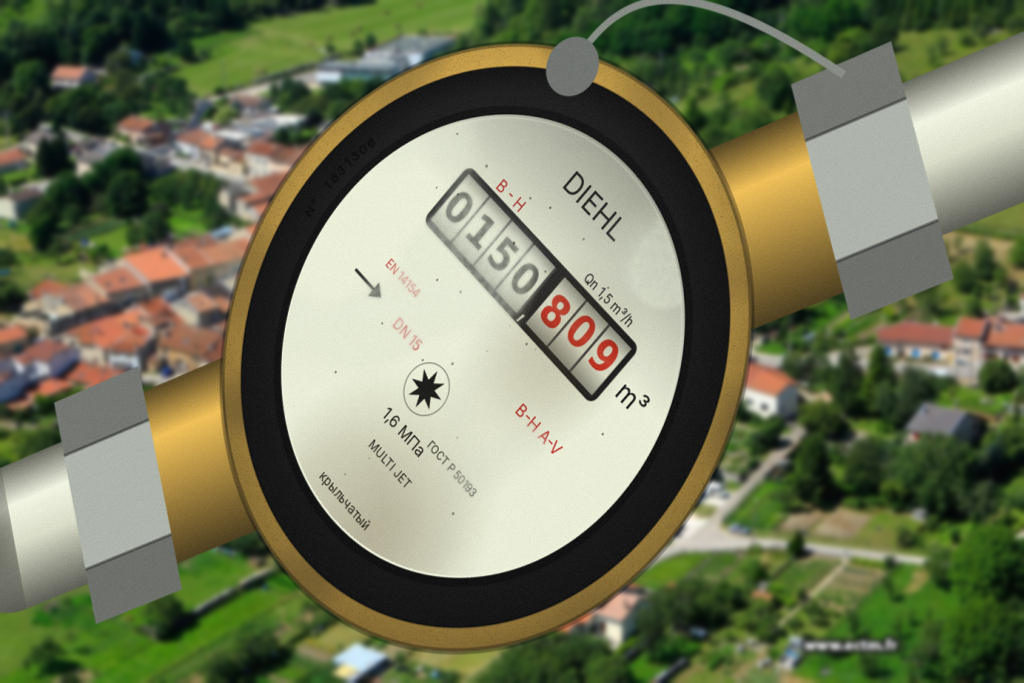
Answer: 150.809 m³
